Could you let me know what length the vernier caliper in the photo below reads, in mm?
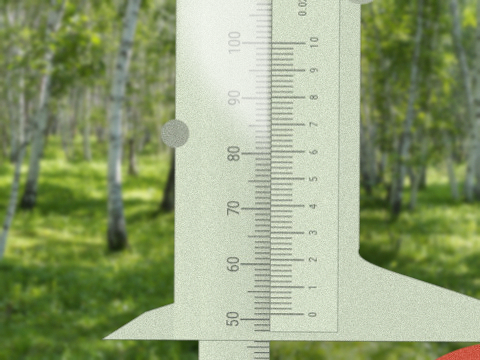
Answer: 51.0 mm
